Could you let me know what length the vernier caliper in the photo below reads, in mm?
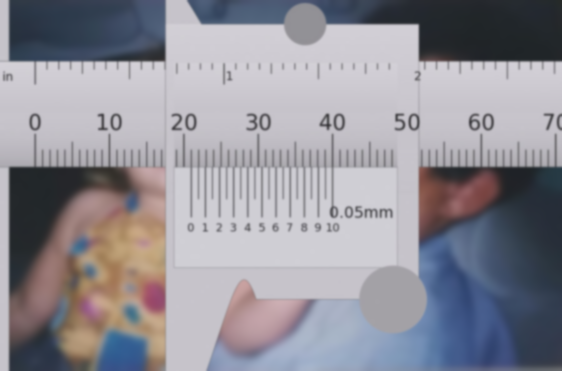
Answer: 21.0 mm
